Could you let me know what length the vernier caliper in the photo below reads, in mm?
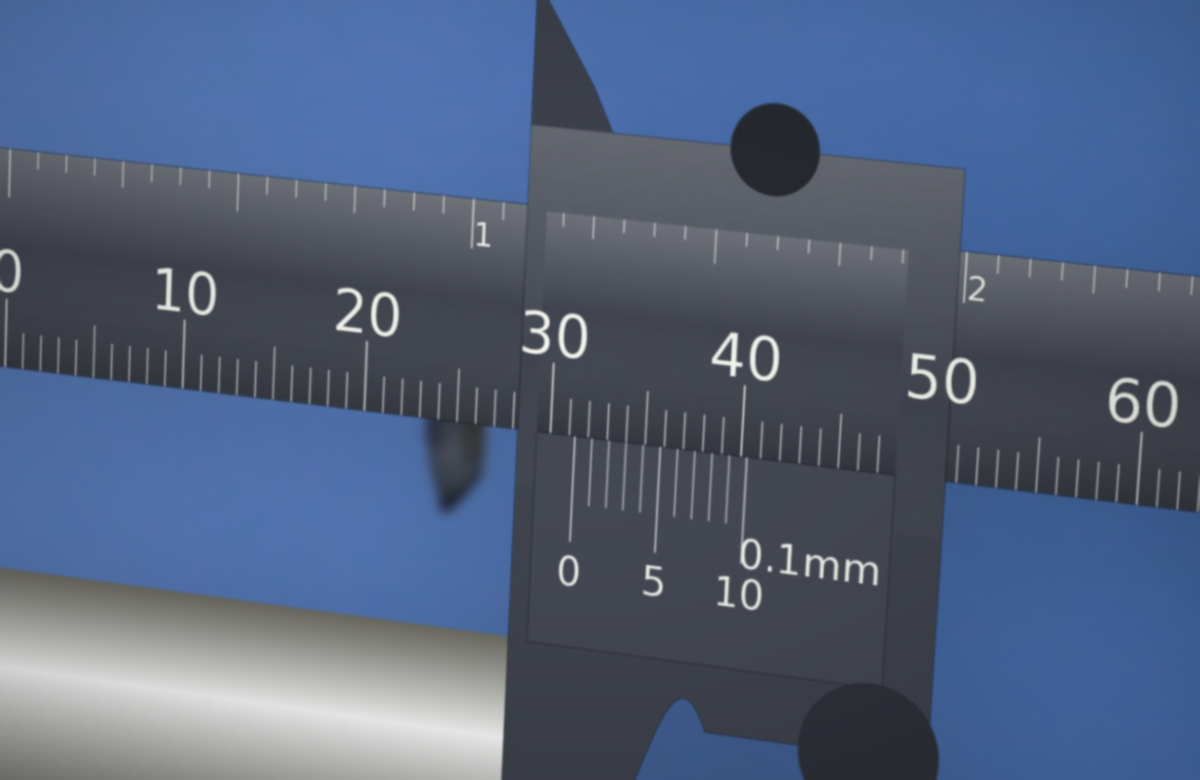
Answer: 31.3 mm
